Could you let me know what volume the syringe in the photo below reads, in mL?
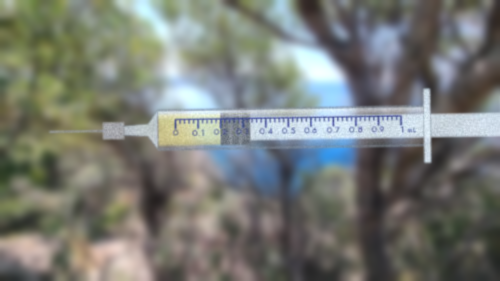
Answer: 0.2 mL
